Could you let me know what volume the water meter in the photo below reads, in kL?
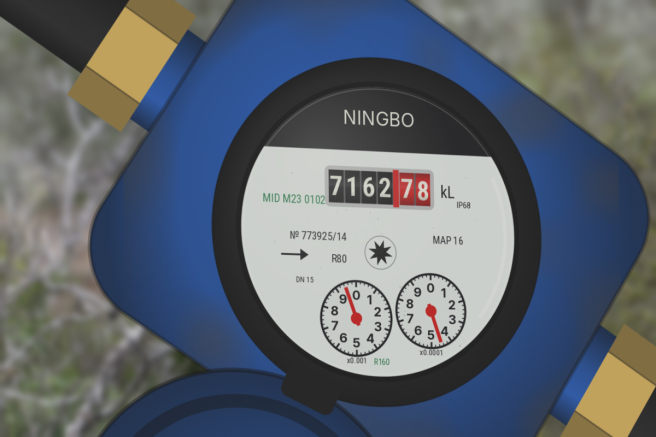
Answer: 7162.7794 kL
